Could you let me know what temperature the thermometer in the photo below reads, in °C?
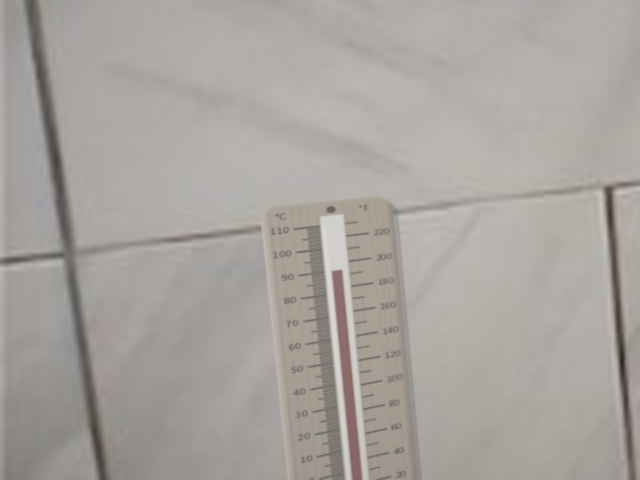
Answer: 90 °C
